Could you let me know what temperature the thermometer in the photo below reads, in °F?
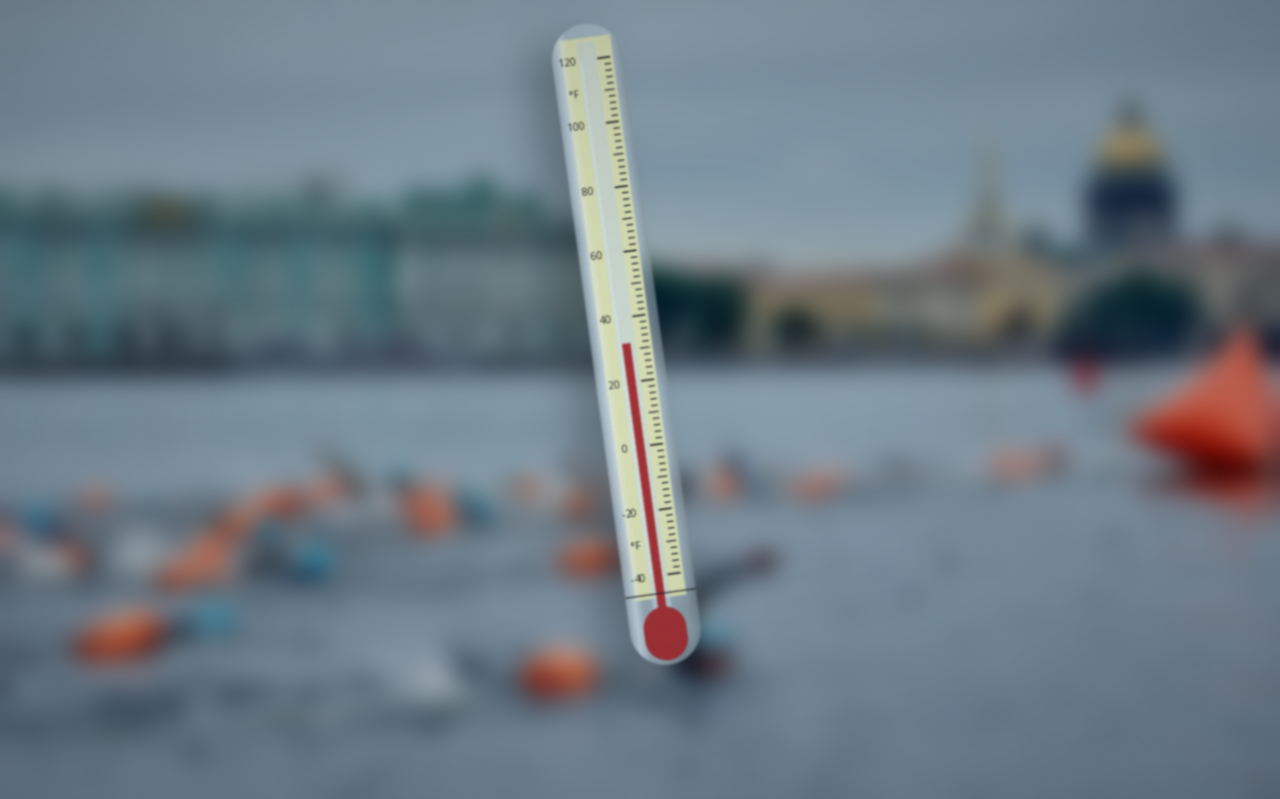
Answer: 32 °F
